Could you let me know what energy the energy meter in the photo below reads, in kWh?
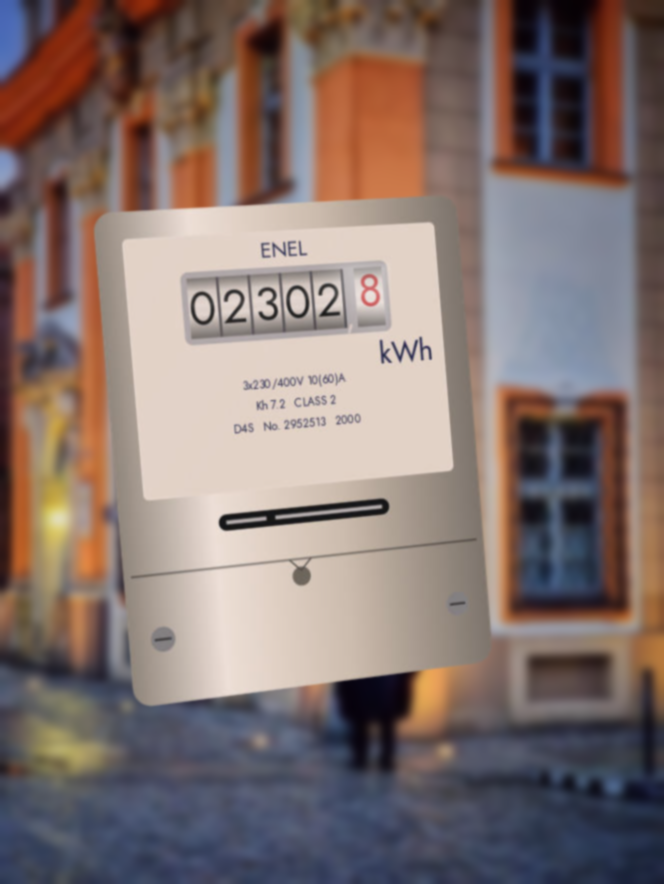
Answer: 2302.8 kWh
